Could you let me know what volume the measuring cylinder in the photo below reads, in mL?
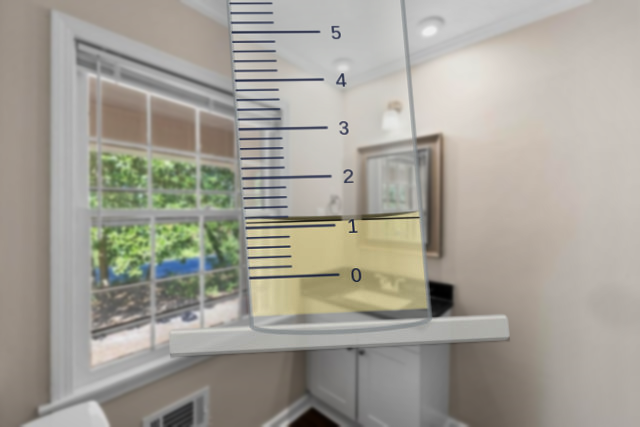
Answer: 1.1 mL
